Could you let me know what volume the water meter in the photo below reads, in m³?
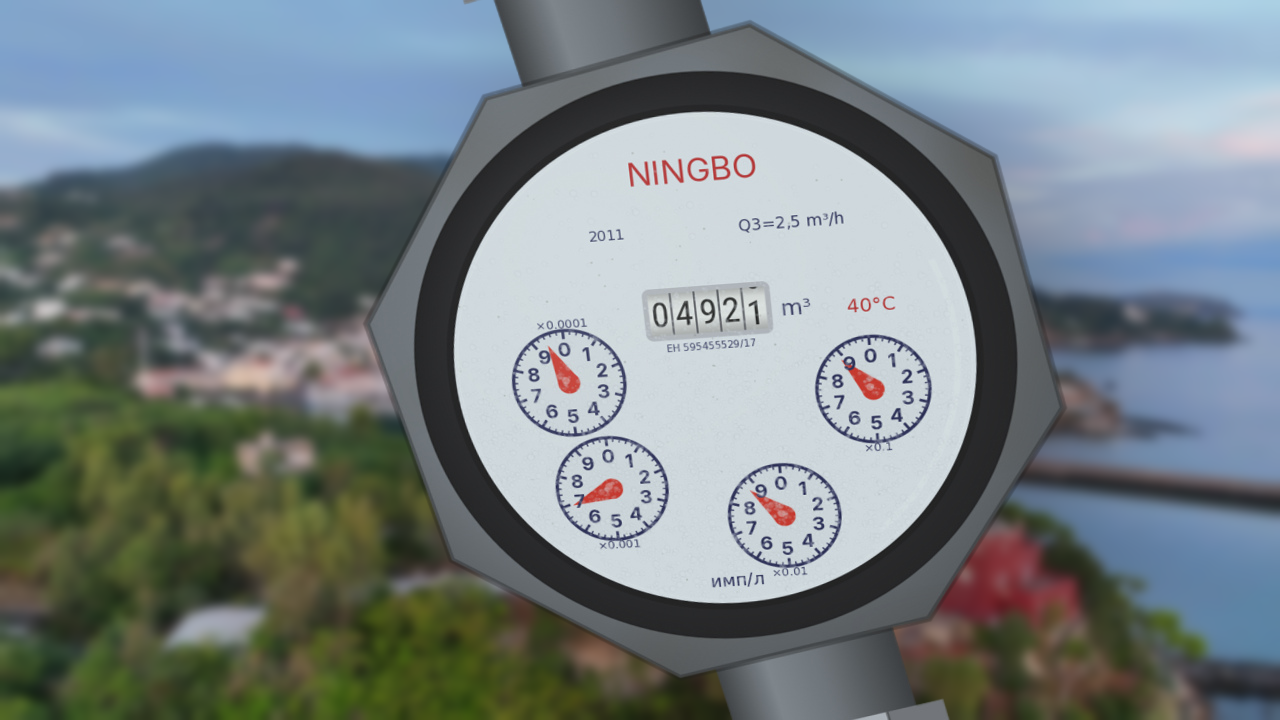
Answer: 4920.8869 m³
